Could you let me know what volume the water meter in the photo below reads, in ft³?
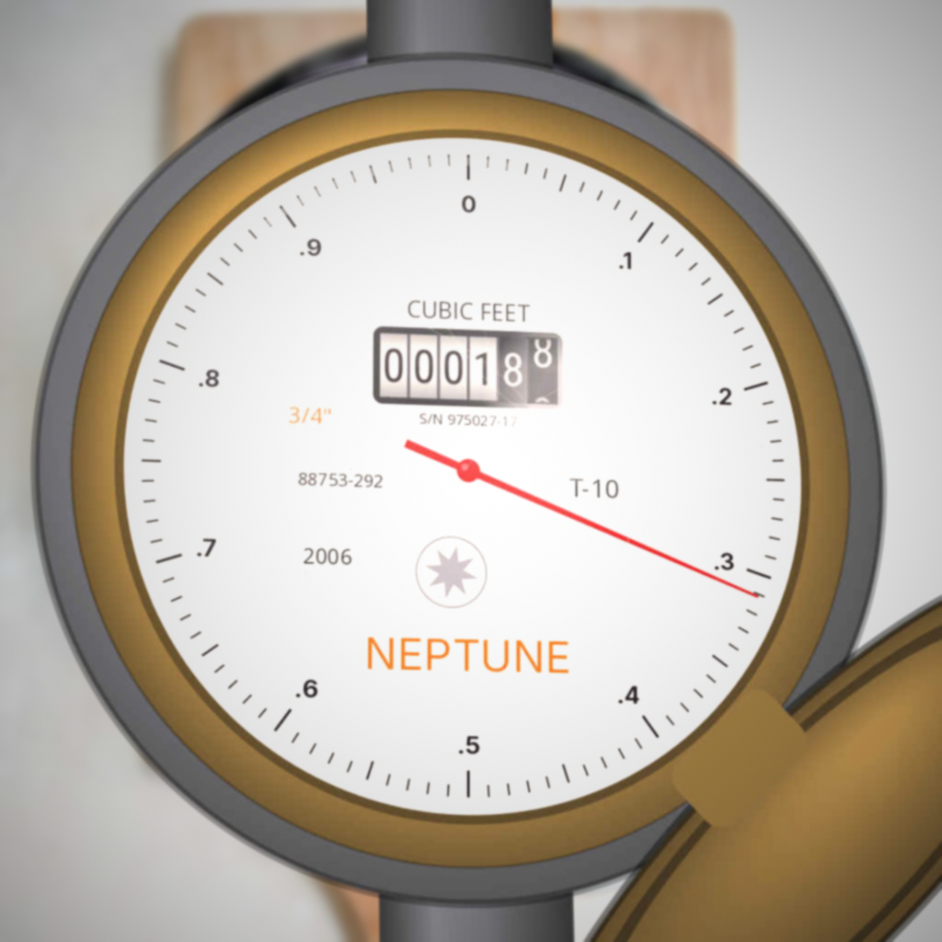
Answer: 188.31 ft³
